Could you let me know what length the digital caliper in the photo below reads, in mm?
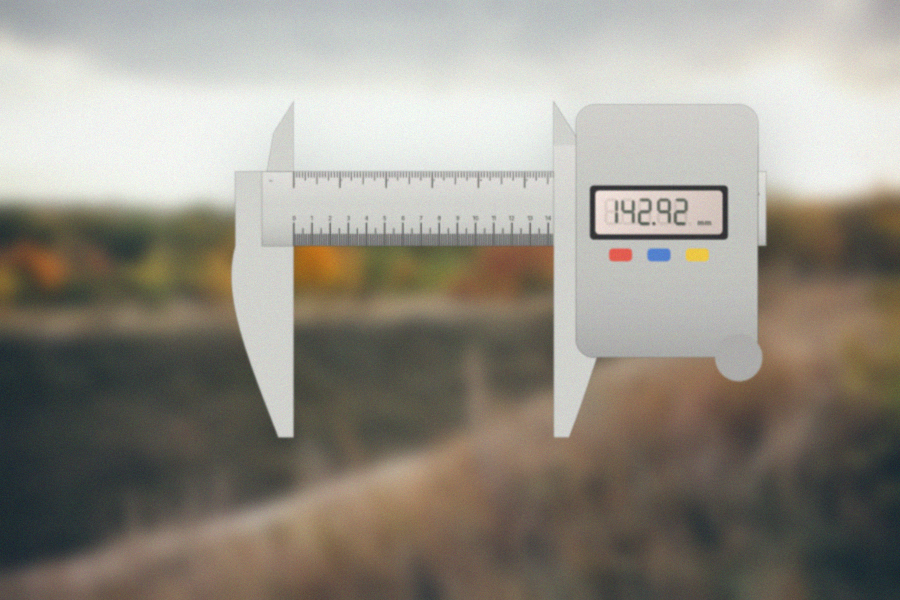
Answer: 142.92 mm
